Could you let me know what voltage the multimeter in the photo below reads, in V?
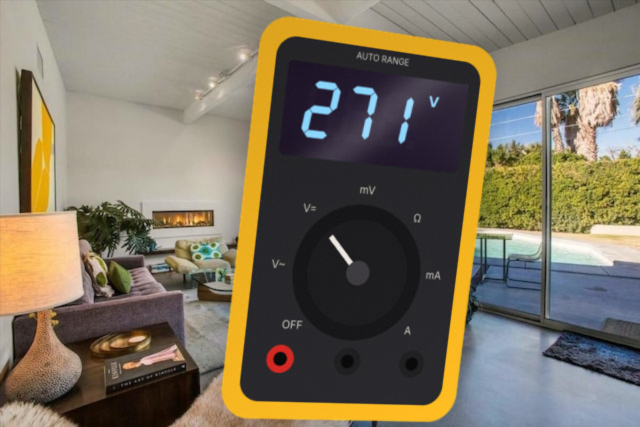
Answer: 271 V
